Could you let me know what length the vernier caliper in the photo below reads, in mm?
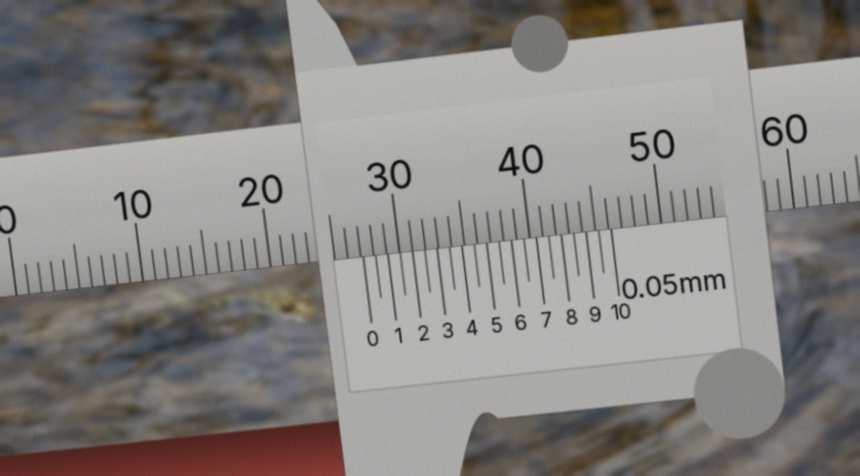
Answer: 27.2 mm
